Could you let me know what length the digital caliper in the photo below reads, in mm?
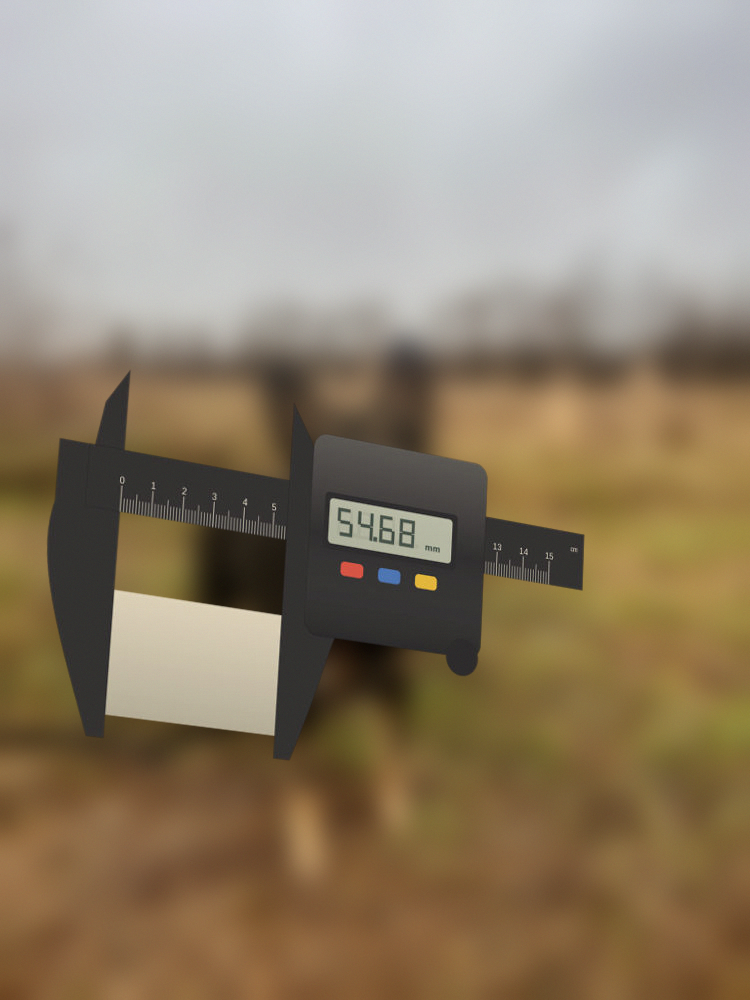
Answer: 54.68 mm
